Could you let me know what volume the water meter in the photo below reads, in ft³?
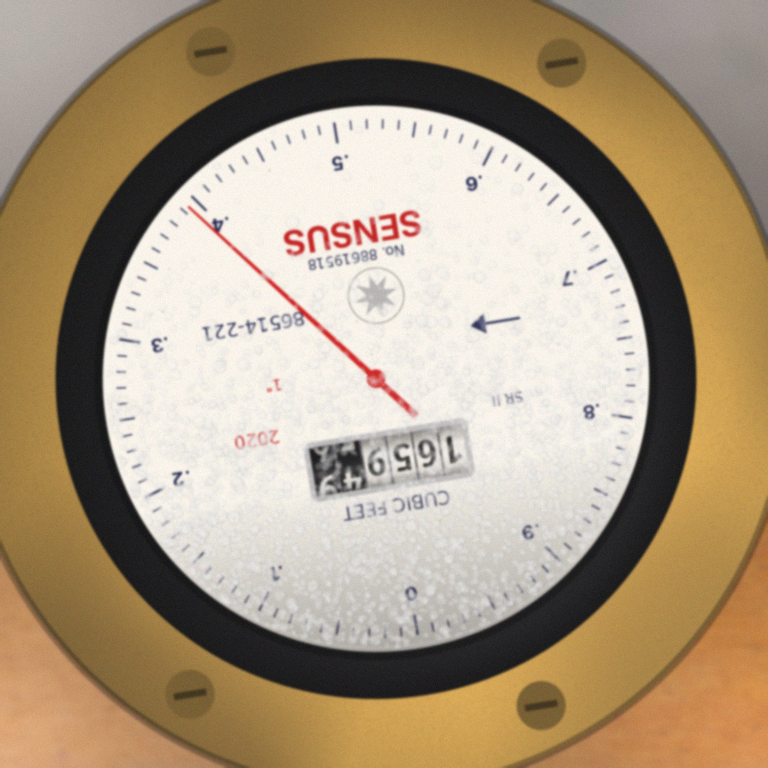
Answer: 165949.39 ft³
